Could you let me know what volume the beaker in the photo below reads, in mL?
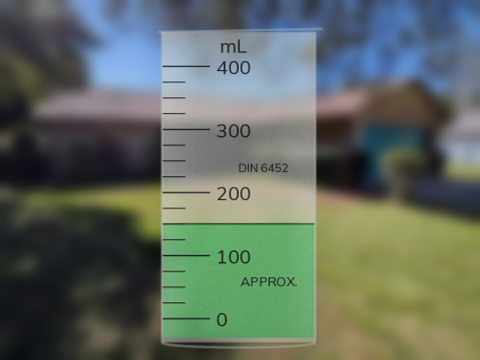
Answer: 150 mL
